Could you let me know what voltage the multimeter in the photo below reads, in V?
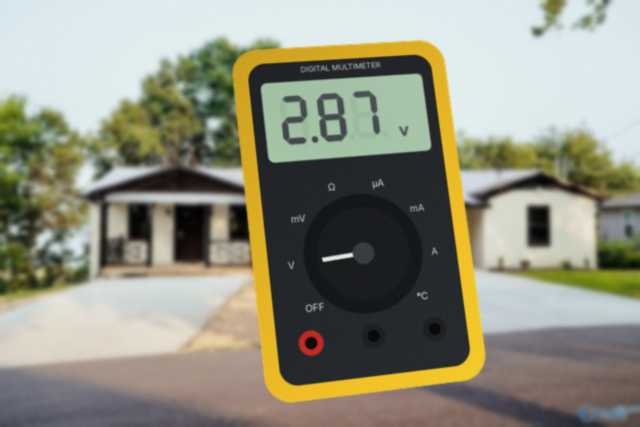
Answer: 2.87 V
